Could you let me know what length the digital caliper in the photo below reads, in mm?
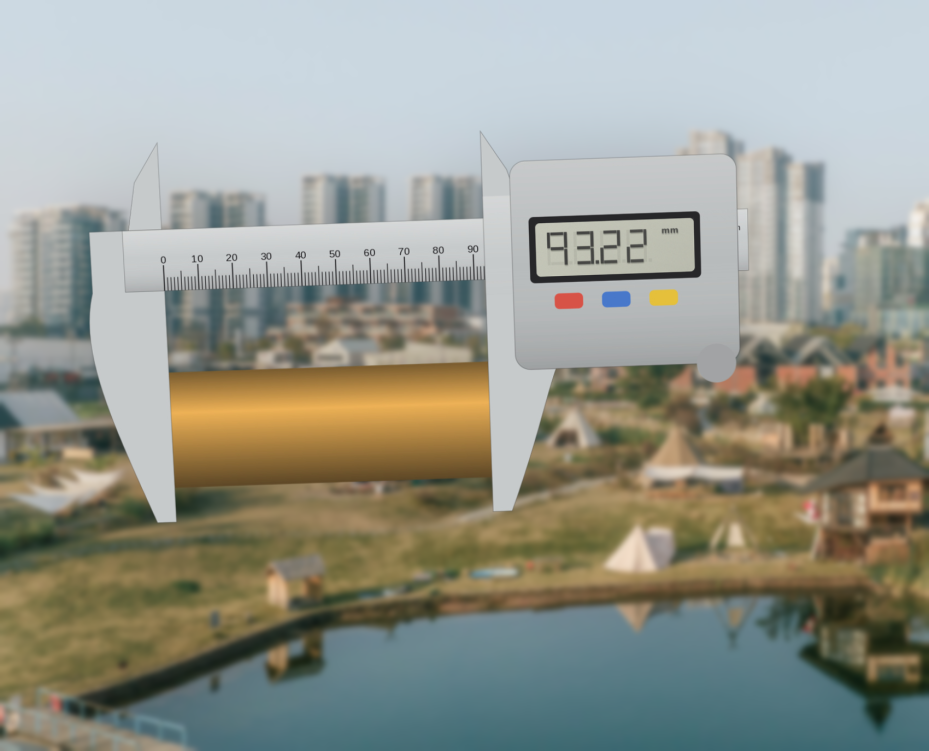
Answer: 93.22 mm
